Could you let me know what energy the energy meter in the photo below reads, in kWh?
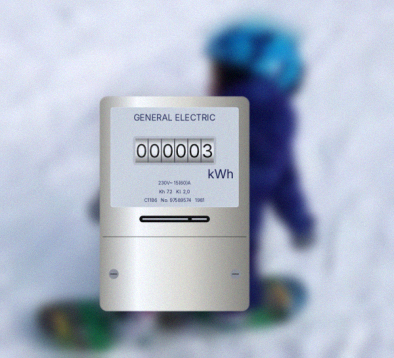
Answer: 3 kWh
